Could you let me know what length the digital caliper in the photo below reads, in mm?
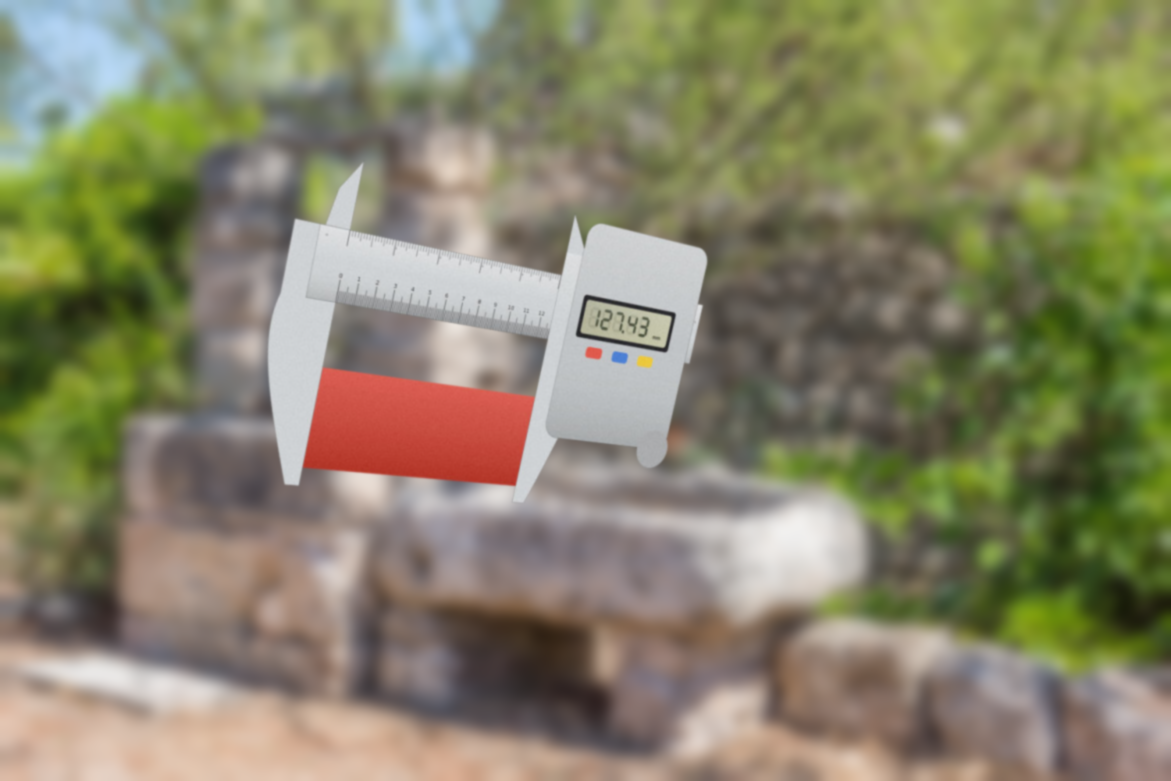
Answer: 127.43 mm
